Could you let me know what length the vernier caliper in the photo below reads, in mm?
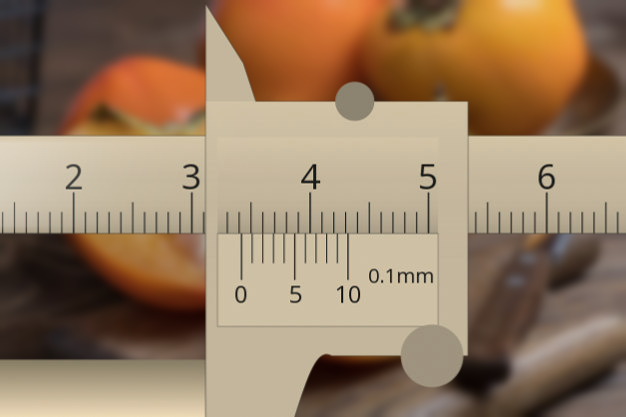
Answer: 34.2 mm
